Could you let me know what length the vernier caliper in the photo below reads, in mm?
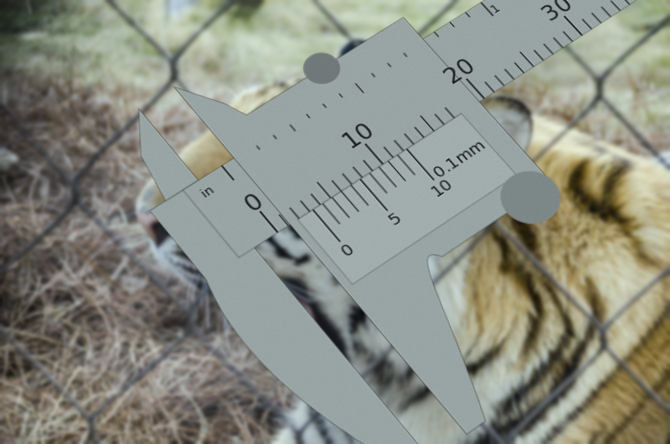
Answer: 3.3 mm
